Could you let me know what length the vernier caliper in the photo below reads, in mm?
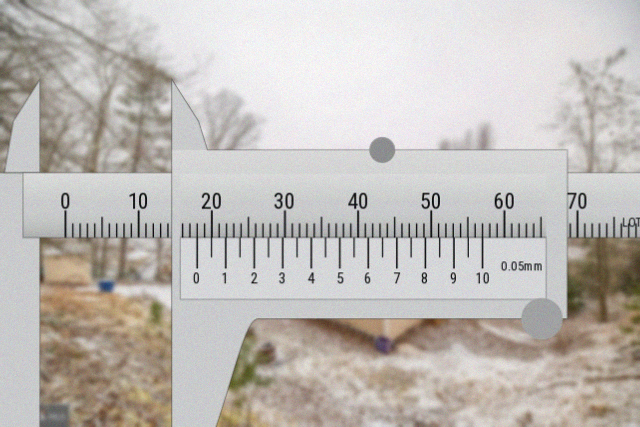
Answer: 18.0 mm
